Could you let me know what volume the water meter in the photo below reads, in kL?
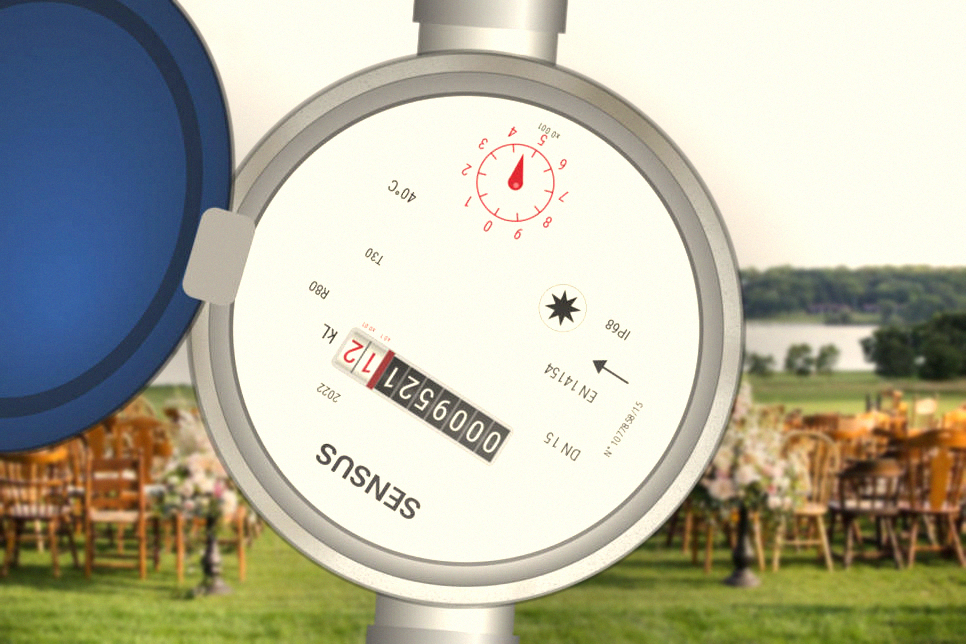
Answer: 9521.124 kL
